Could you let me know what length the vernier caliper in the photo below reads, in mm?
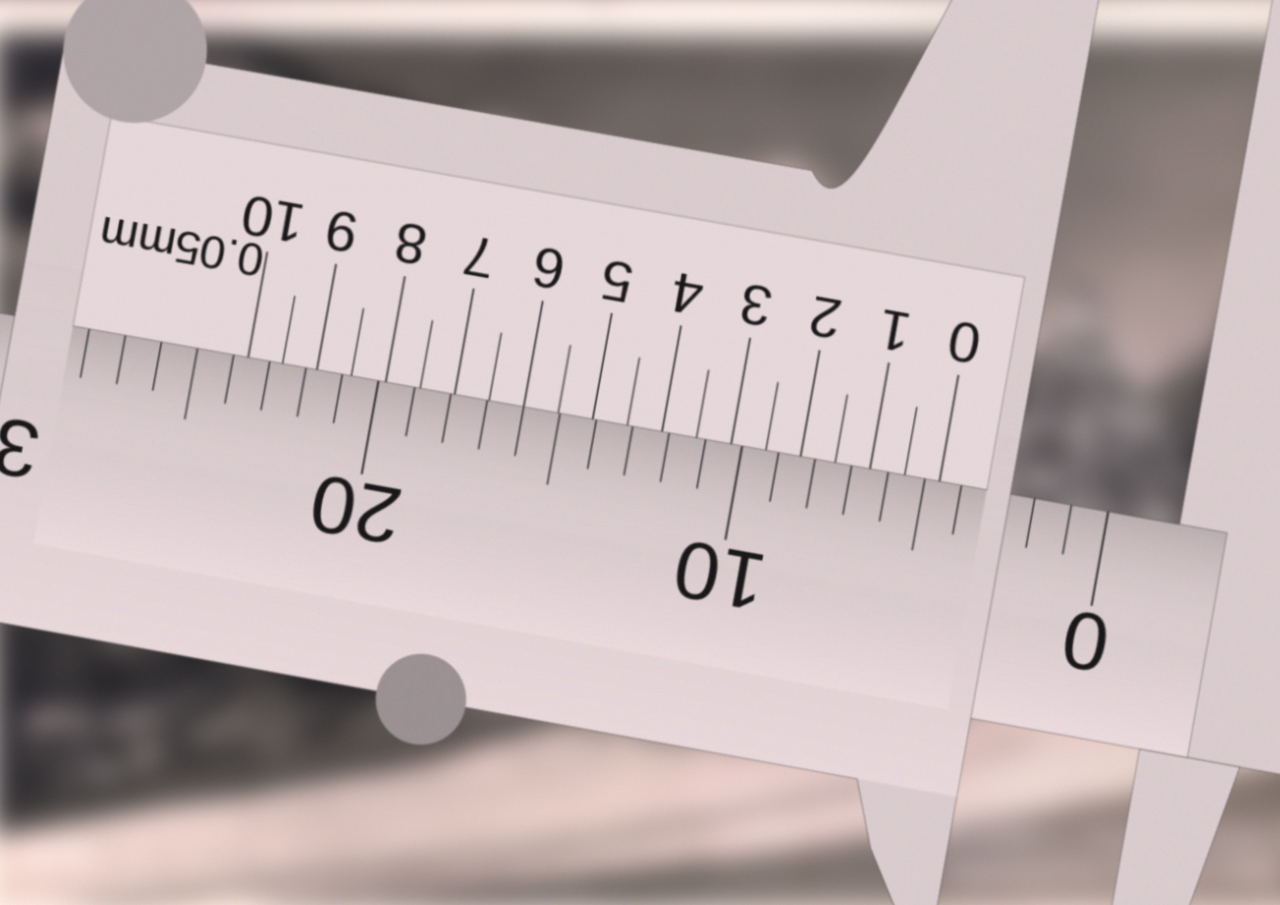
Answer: 4.60 mm
